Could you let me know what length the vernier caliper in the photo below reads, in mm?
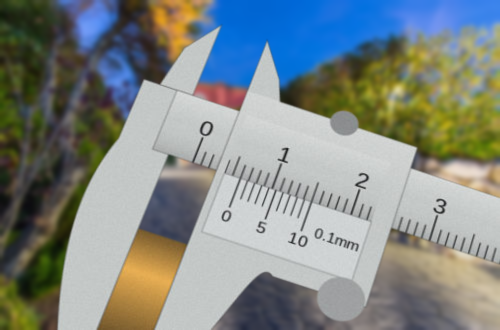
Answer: 6.0 mm
